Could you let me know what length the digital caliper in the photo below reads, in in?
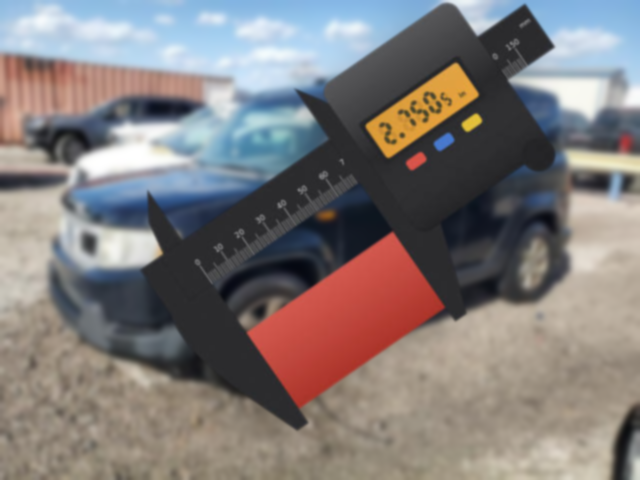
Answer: 2.7505 in
